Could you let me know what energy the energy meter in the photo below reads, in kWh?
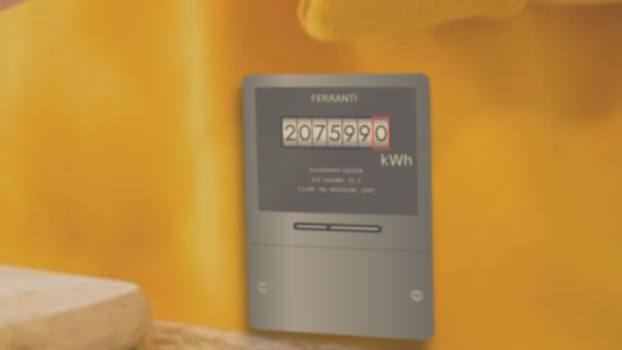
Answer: 207599.0 kWh
